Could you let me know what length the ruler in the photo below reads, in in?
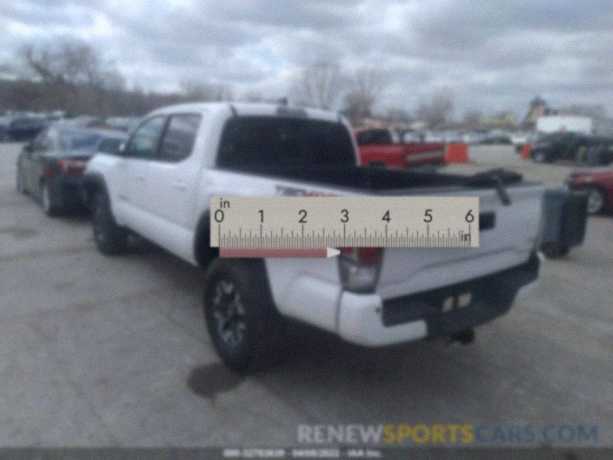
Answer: 3 in
